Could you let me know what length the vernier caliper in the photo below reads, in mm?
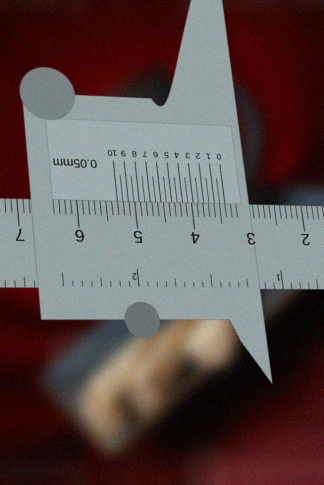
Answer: 34.0 mm
